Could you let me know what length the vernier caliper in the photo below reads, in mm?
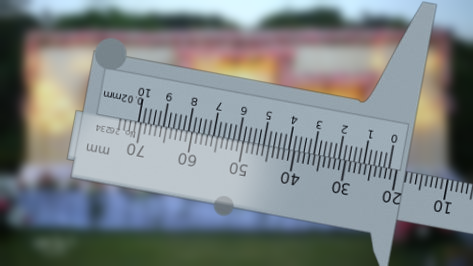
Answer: 21.5 mm
